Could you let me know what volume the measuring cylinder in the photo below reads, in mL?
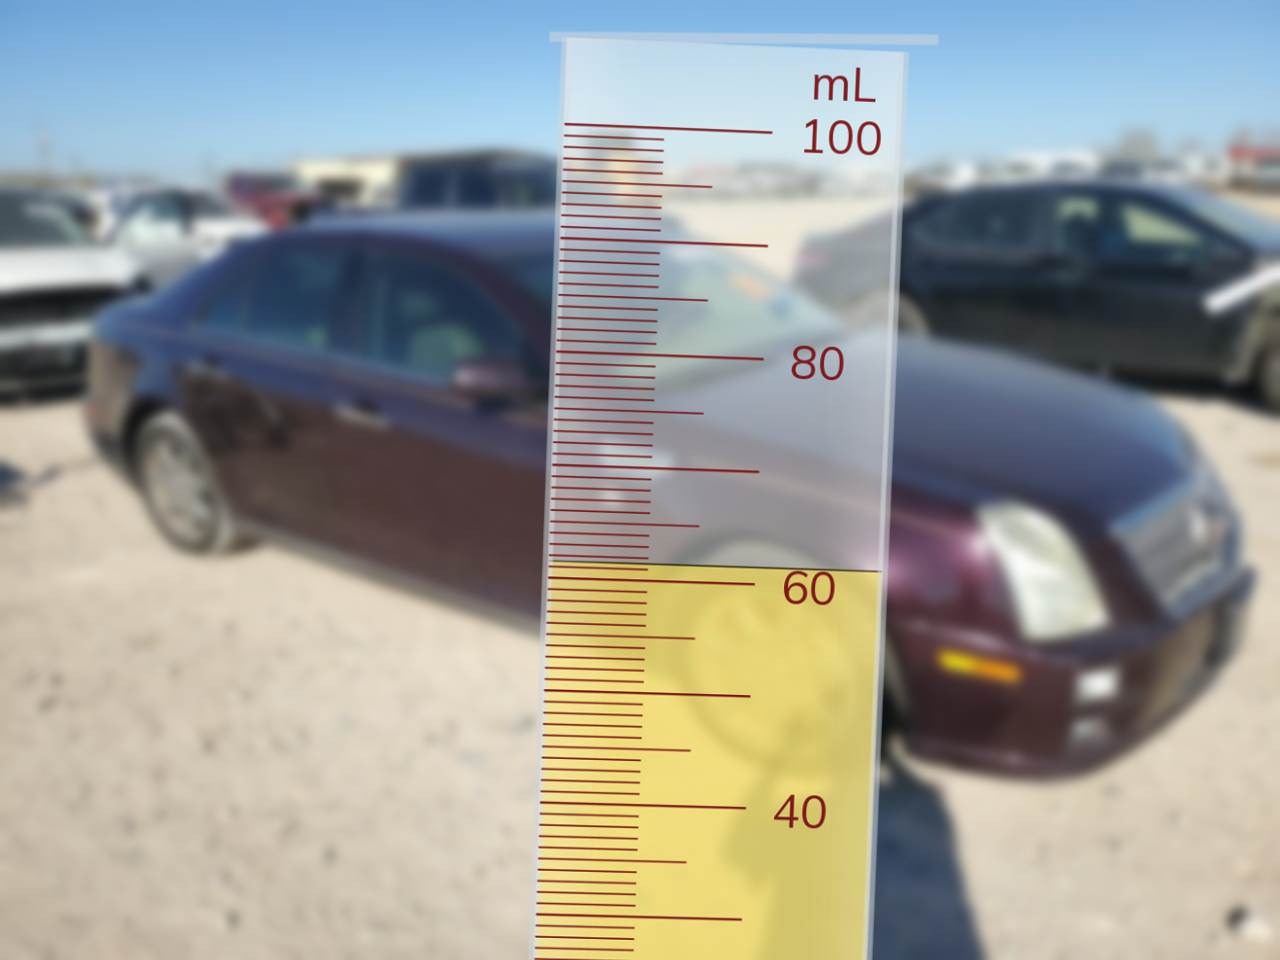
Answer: 61.5 mL
